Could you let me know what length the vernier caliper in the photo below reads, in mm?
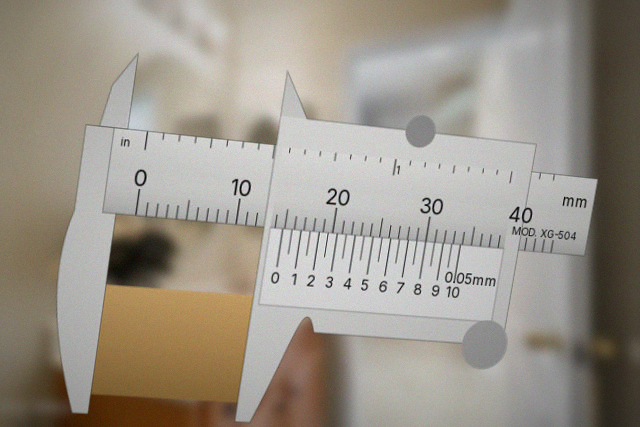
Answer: 14.8 mm
